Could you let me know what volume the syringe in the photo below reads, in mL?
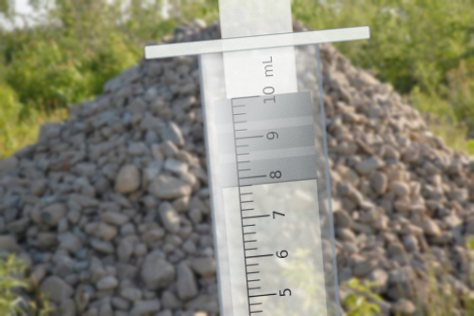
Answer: 7.8 mL
